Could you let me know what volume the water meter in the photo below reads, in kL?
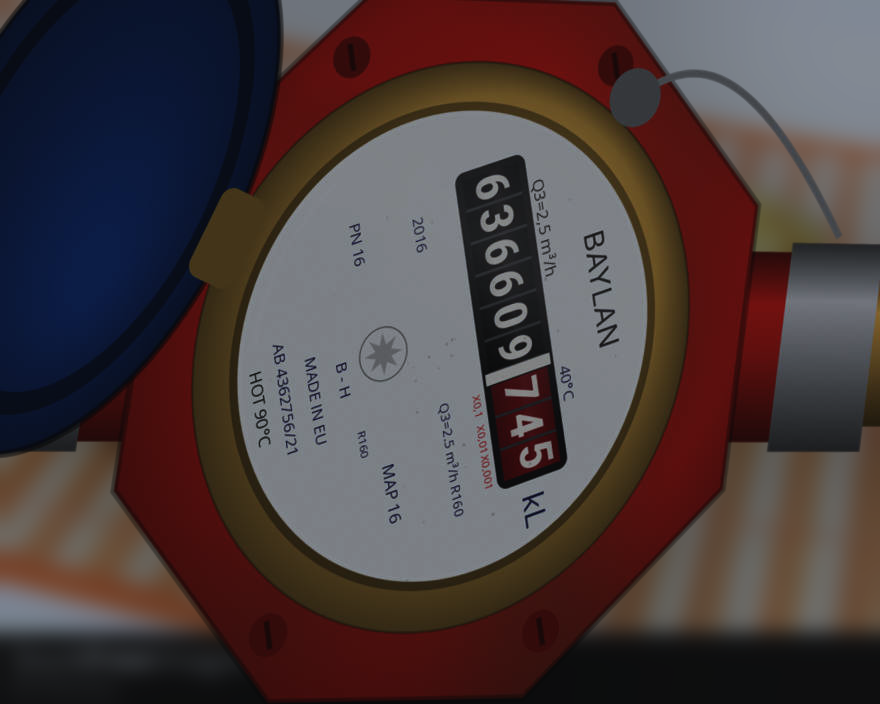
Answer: 636609.745 kL
